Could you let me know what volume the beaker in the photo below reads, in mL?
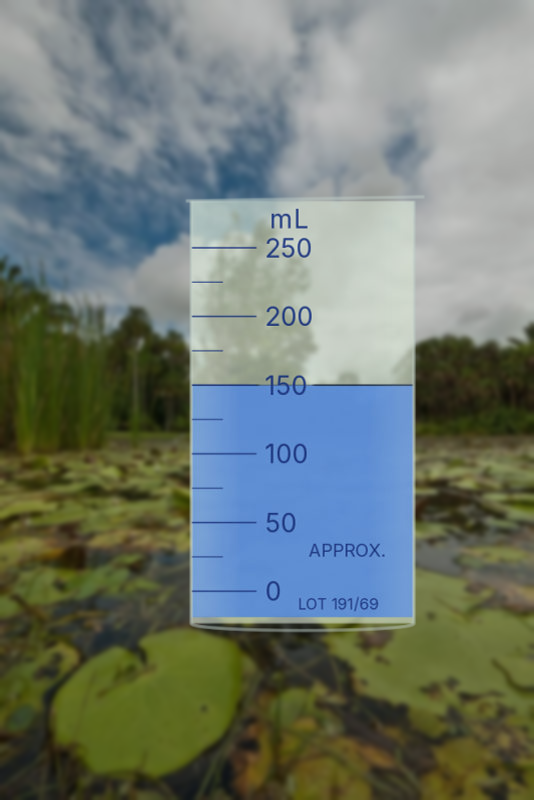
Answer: 150 mL
